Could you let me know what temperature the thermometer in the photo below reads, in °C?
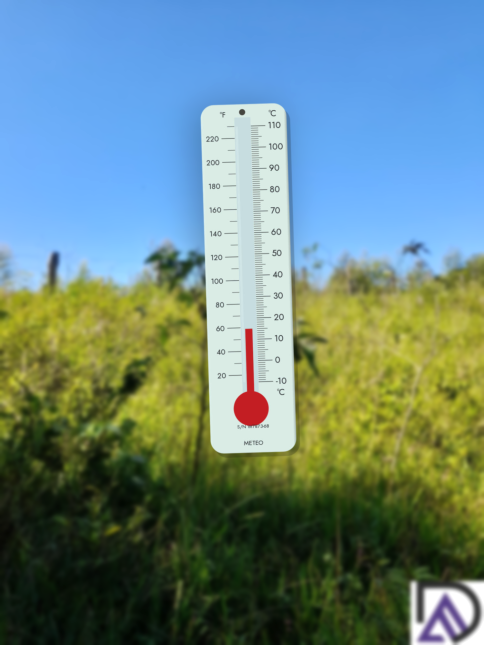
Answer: 15 °C
